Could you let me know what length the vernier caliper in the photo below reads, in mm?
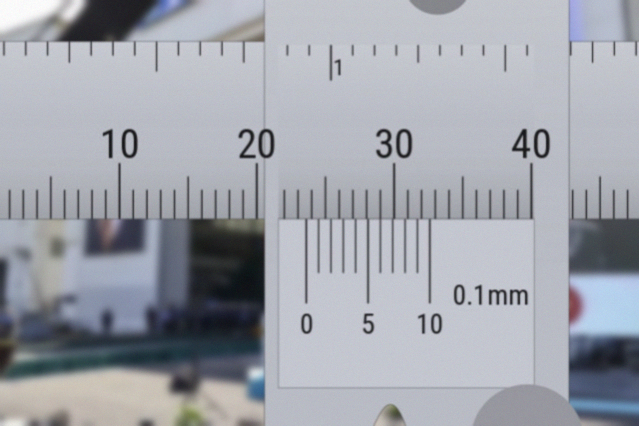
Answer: 23.6 mm
